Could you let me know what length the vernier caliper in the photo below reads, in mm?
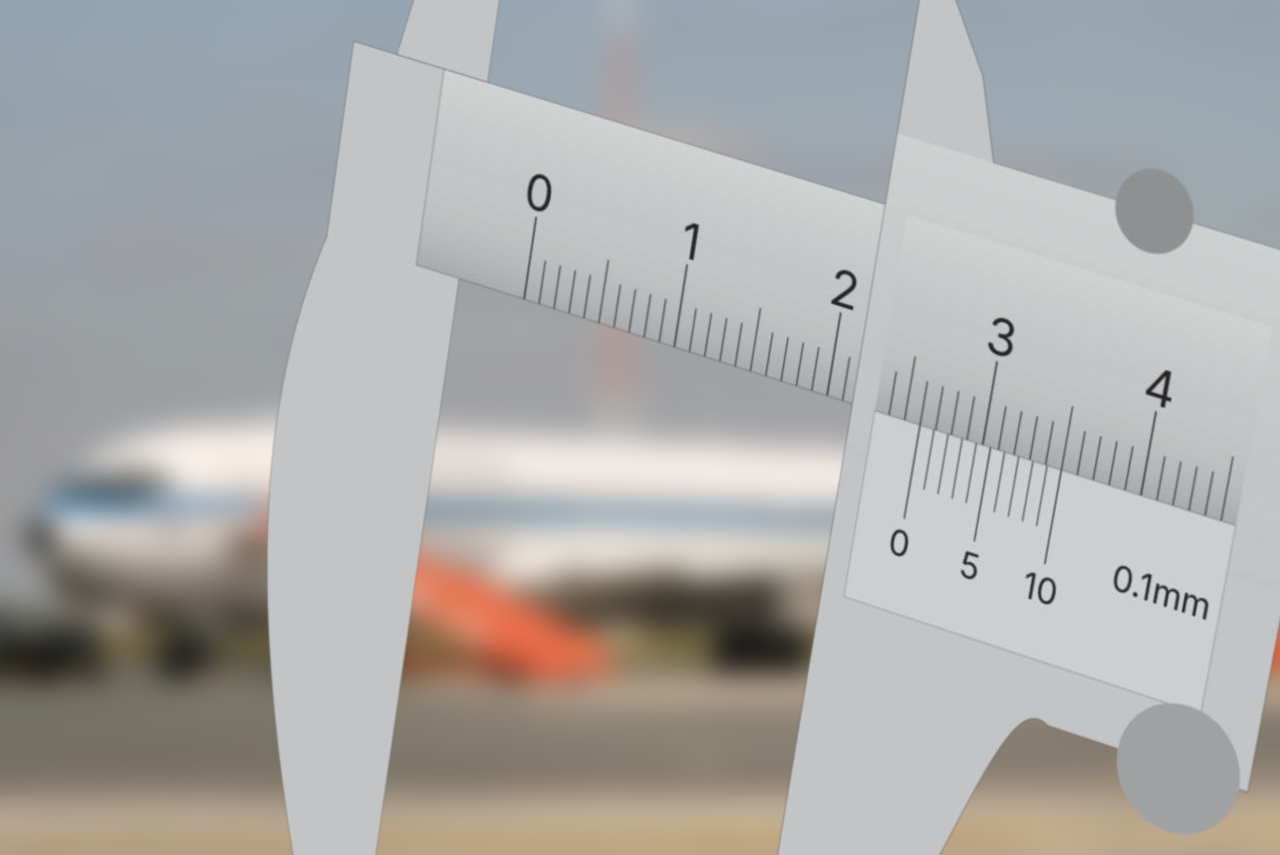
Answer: 26.0 mm
